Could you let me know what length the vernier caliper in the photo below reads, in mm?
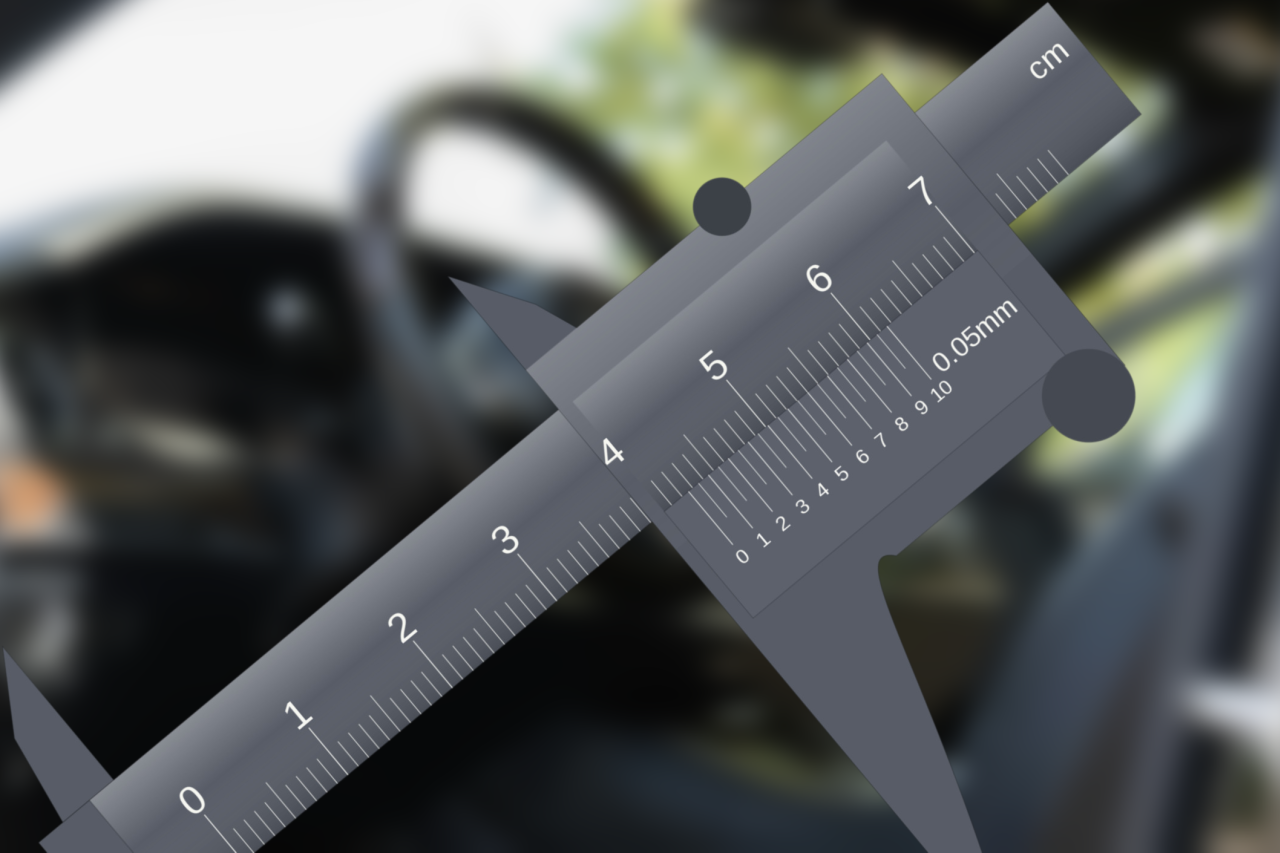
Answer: 42.6 mm
